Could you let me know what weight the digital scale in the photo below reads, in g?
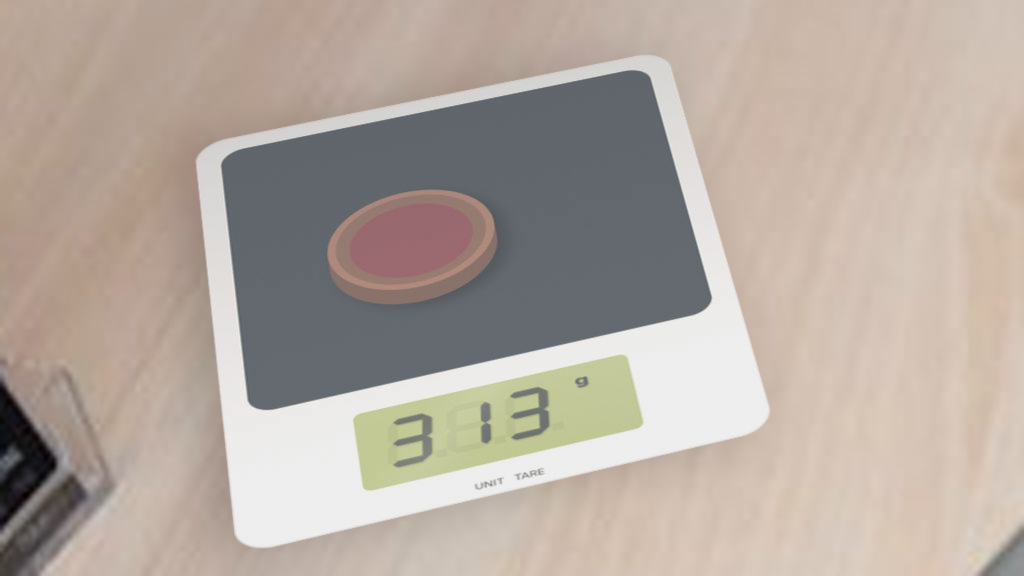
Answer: 313 g
